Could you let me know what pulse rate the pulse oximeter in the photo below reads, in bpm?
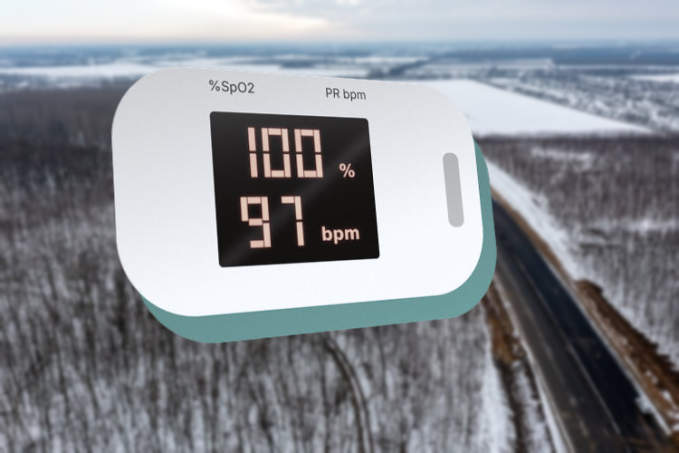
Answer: 97 bpm
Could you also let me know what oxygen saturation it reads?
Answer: 100 %
